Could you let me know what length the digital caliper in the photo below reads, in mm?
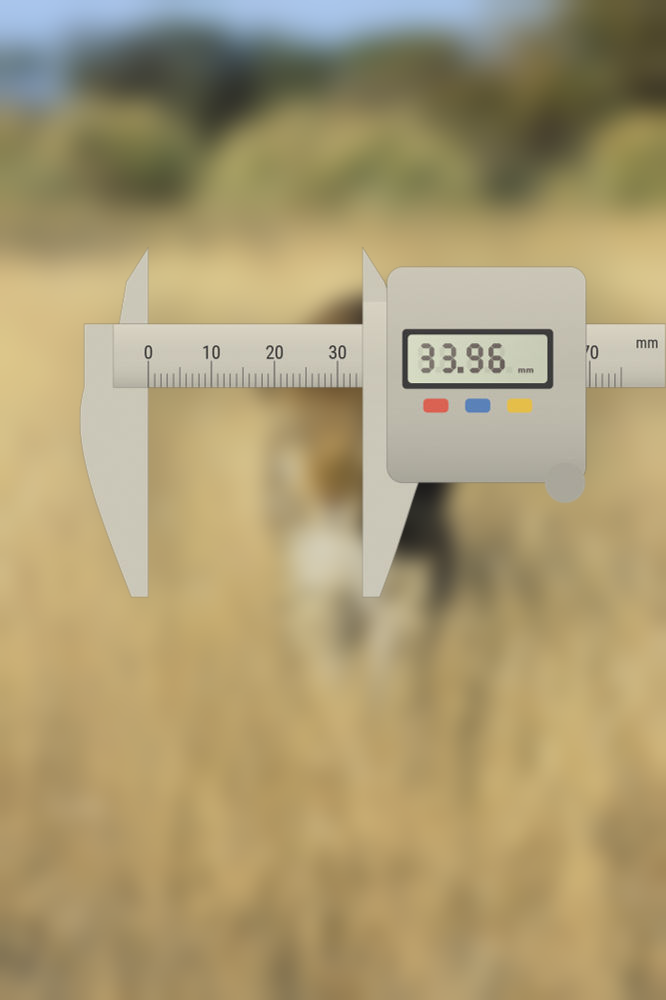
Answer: 33.96 mm
